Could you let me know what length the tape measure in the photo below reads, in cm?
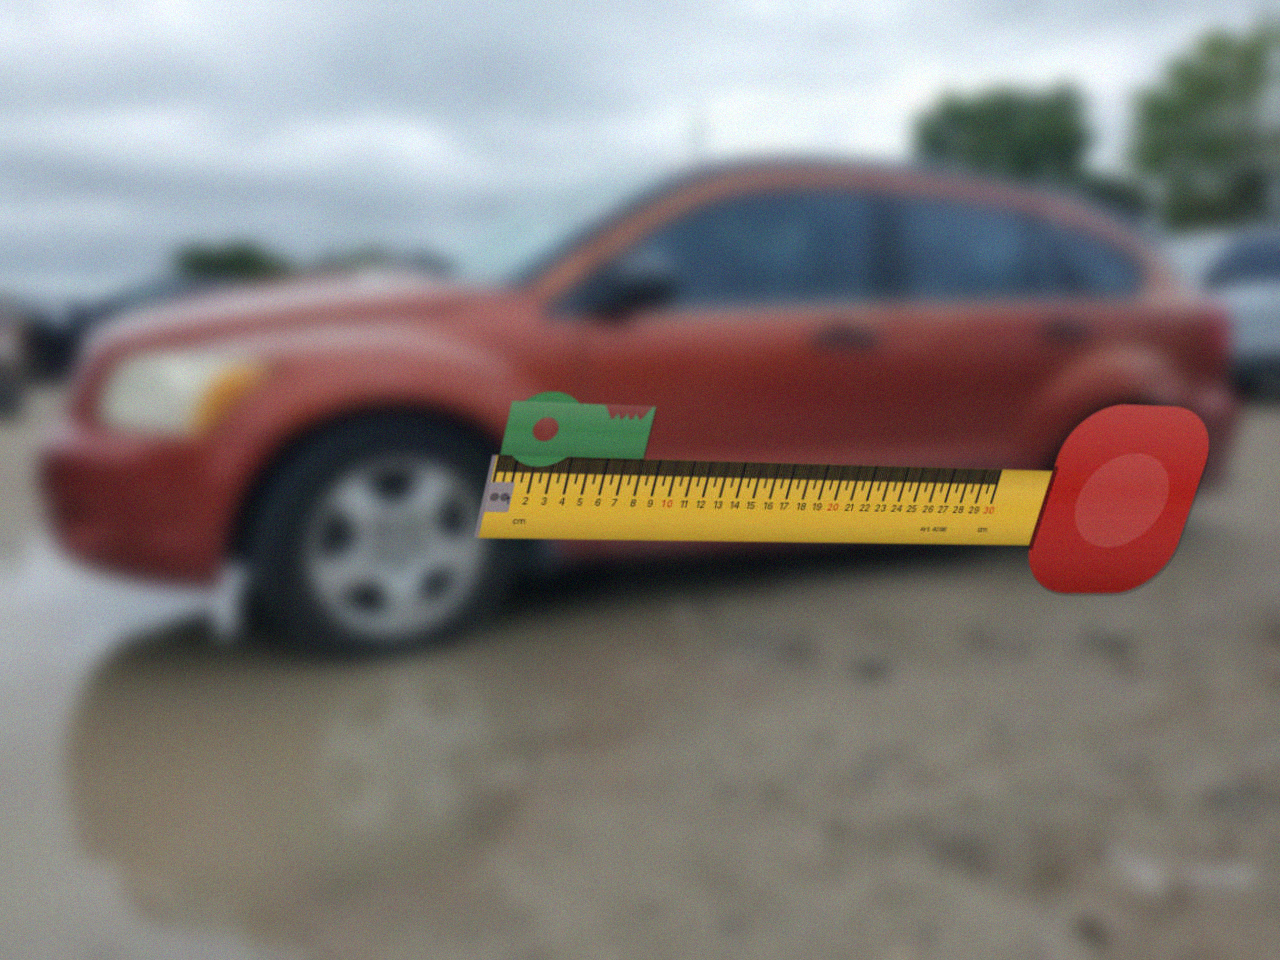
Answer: 8 cm
